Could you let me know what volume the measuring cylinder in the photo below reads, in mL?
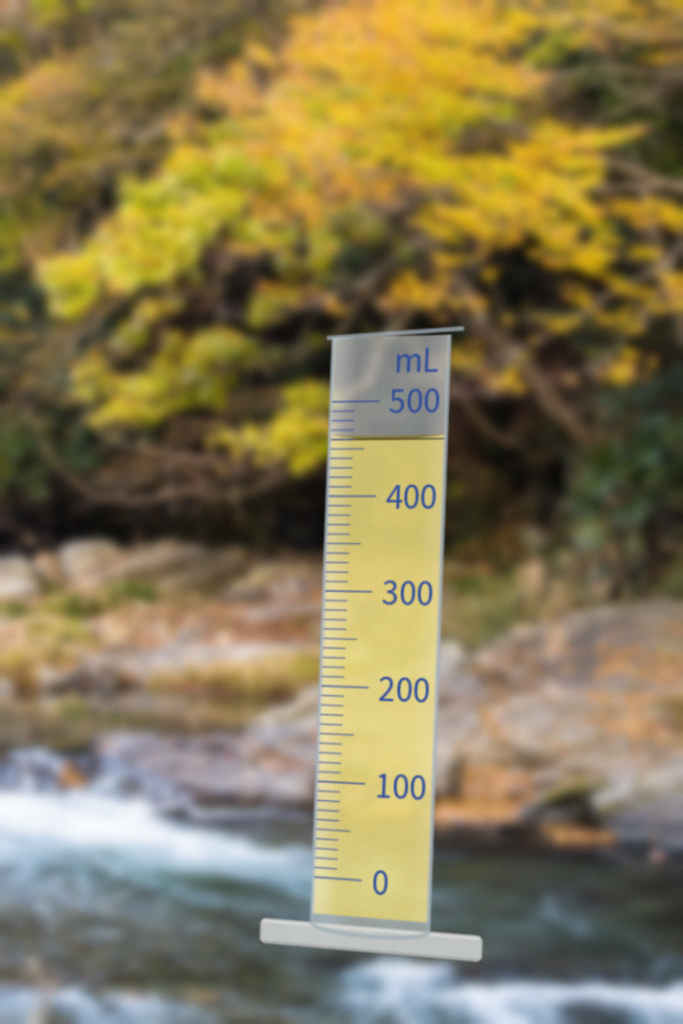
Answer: 460 mL
